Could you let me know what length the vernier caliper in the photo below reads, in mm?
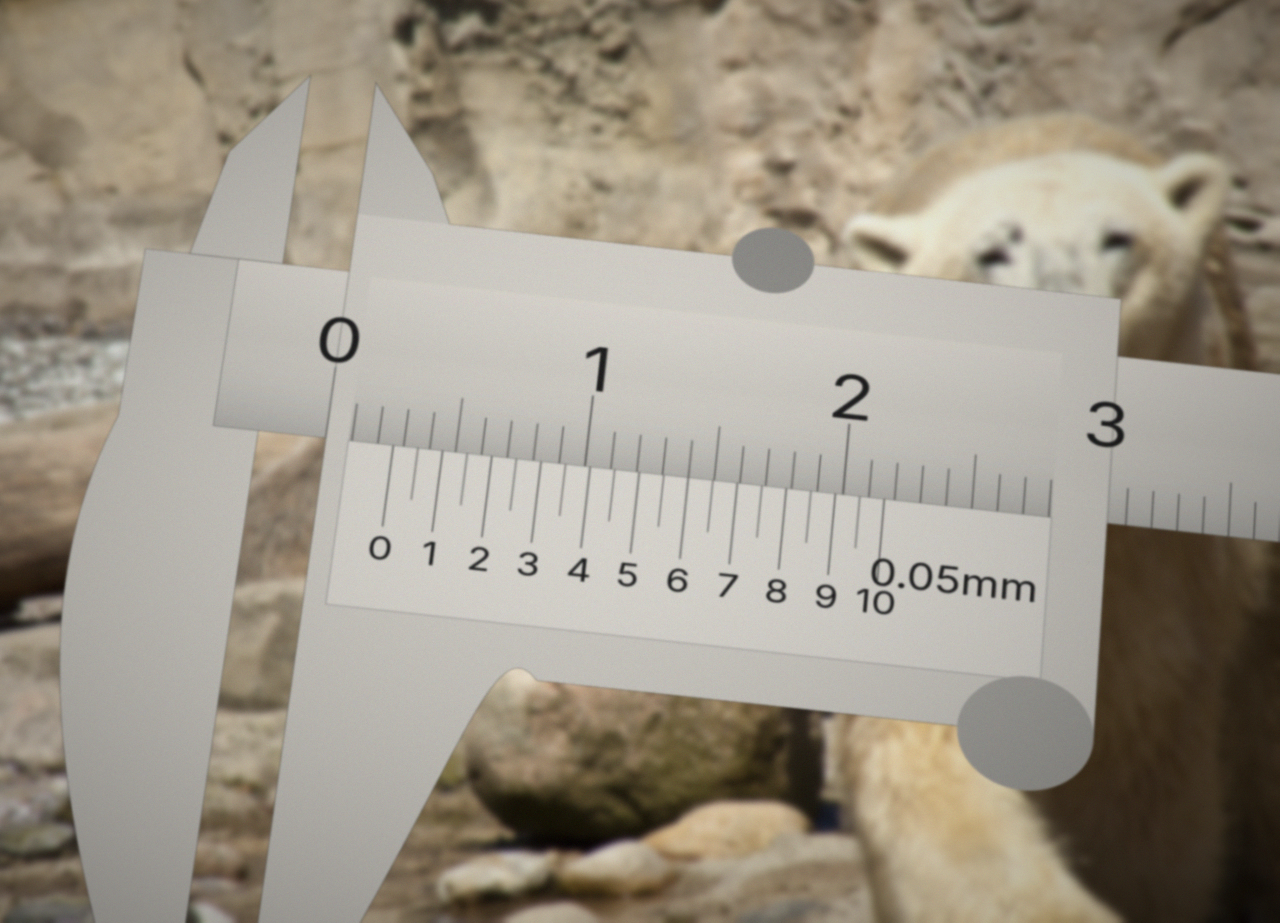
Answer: 2.6 mm
